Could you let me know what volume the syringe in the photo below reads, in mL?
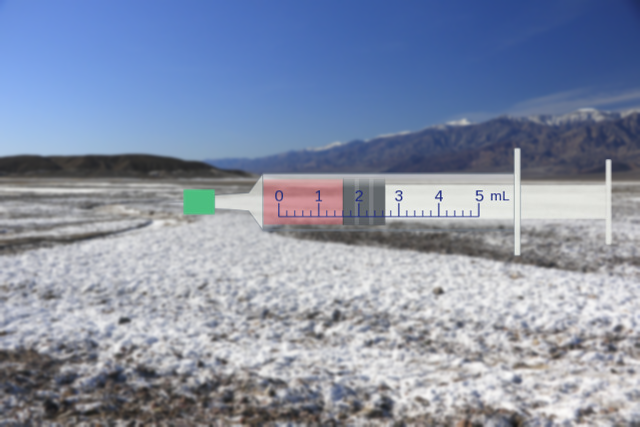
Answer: 1.6 mL
